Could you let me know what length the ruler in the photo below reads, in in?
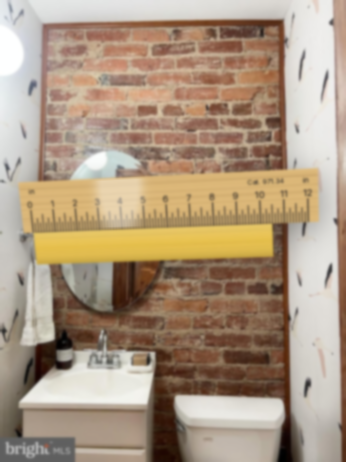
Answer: 10.5 in
